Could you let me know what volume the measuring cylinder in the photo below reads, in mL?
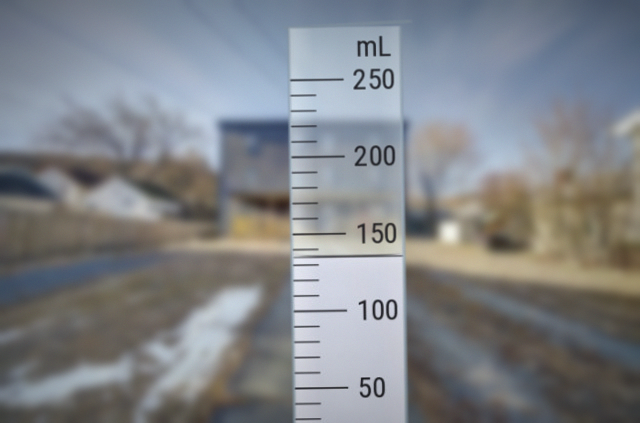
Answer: 135 mL
